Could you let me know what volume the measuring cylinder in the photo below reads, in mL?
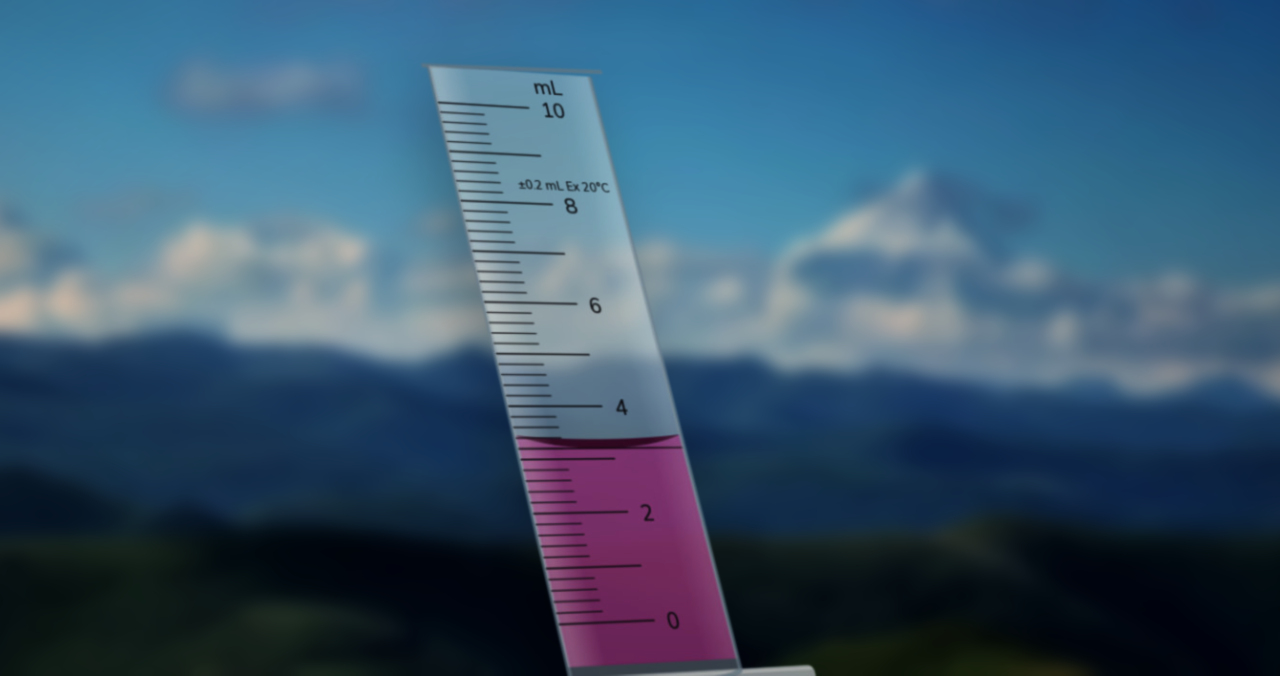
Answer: 3.2 mL
